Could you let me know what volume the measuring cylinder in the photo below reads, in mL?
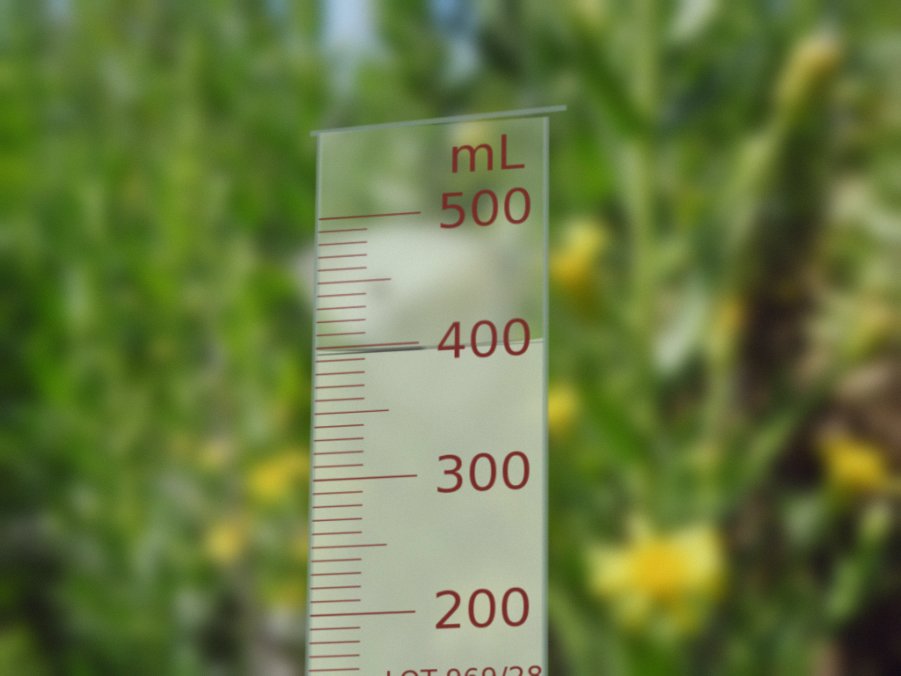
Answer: 395 mL
